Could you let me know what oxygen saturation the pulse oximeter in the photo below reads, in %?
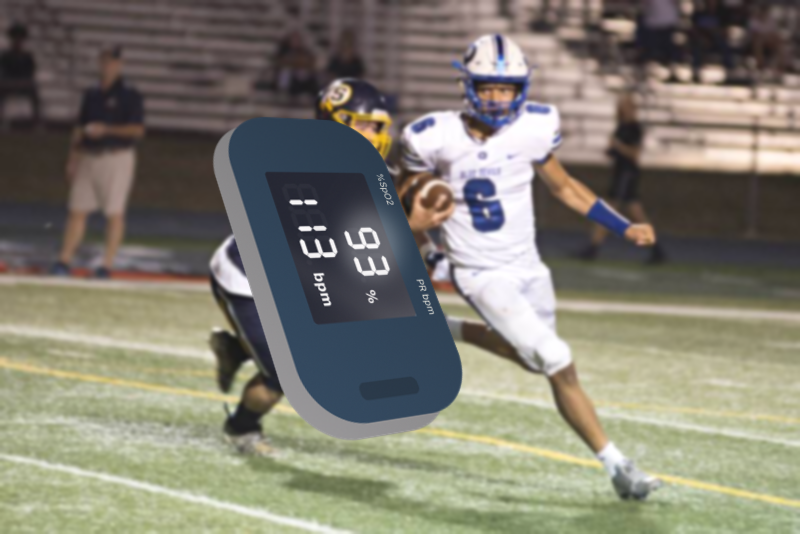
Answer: 93 %
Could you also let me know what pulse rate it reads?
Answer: 113 bpm
